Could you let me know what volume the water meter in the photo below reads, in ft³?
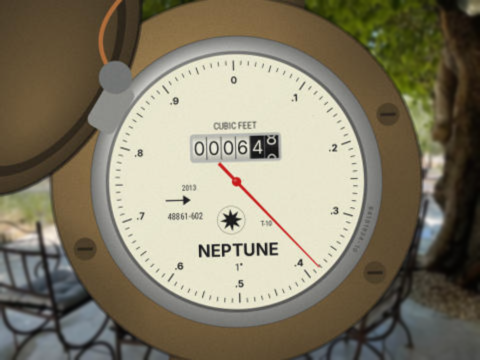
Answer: 648.38 ft³
